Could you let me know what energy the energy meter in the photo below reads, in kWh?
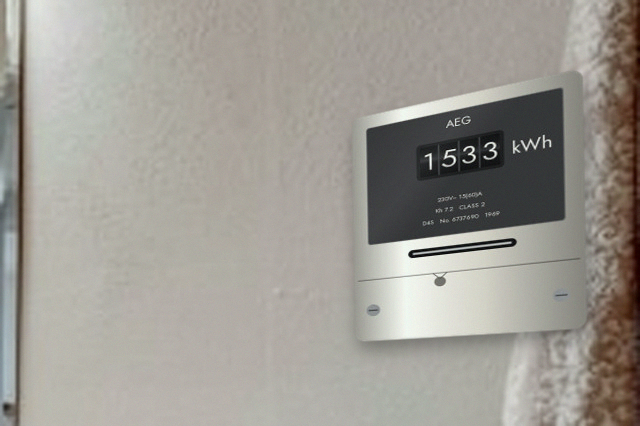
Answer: 1533 kWh
